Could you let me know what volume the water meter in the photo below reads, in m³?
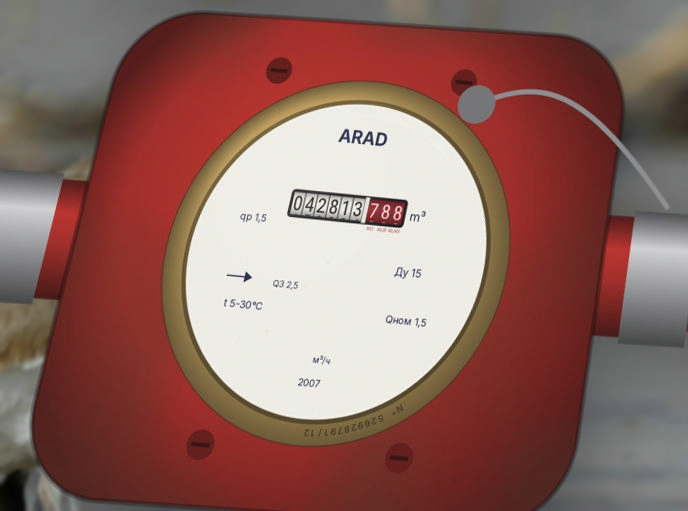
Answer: 42813.788 m³
